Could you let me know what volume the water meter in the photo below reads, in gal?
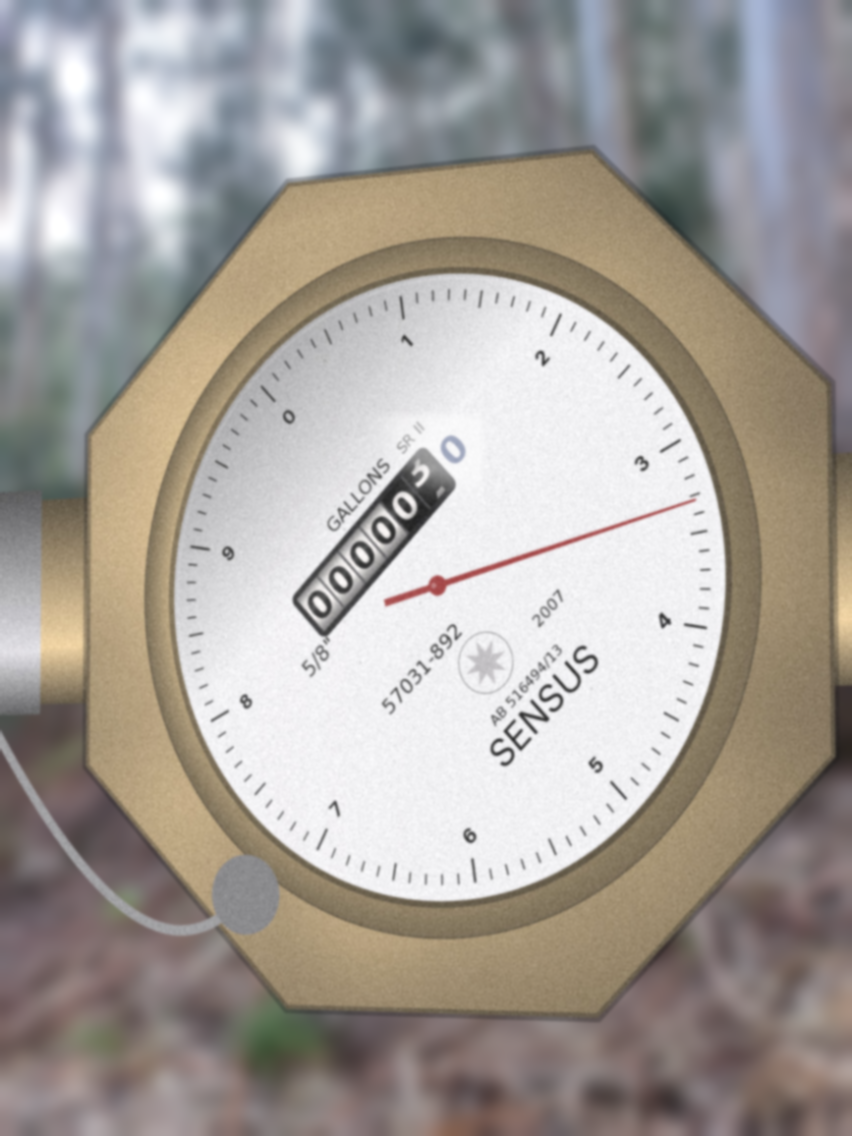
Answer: 33.3 gal
